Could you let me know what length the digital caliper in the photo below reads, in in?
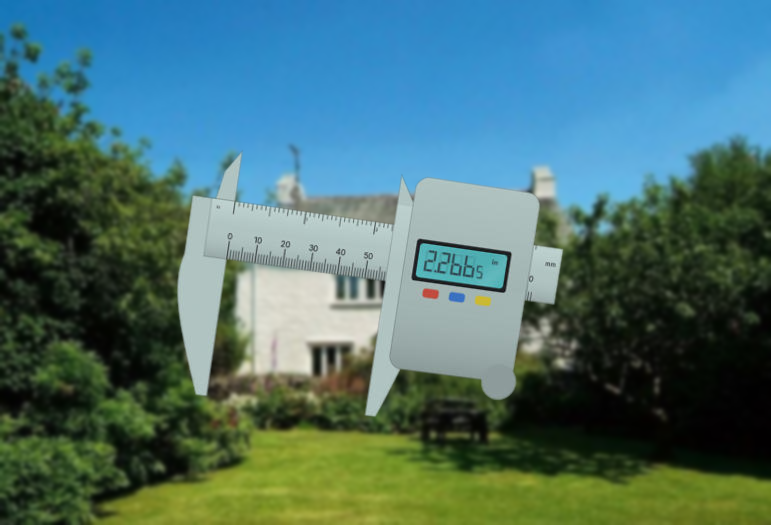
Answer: 2.2665 in
